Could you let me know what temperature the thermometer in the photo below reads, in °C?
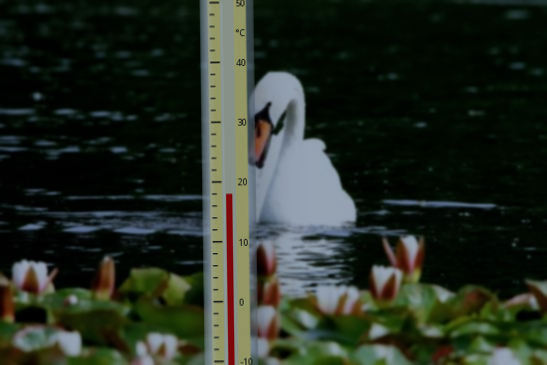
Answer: 18 °C
